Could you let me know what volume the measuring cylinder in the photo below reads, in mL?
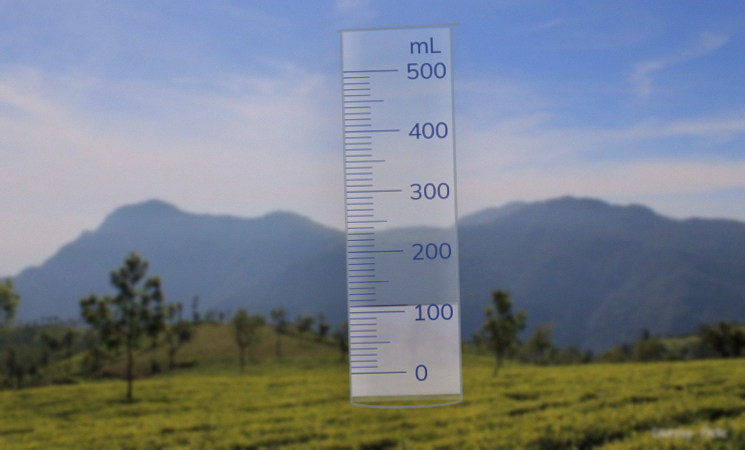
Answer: 110 mL
